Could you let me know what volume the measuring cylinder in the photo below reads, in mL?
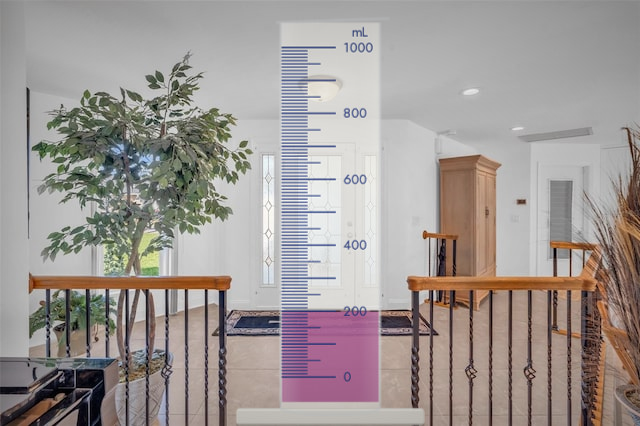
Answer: 200 mL
